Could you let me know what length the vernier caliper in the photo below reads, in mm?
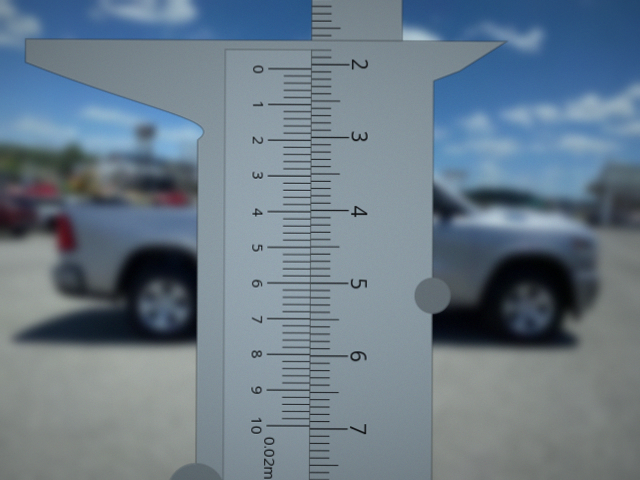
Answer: 20.6 mm
